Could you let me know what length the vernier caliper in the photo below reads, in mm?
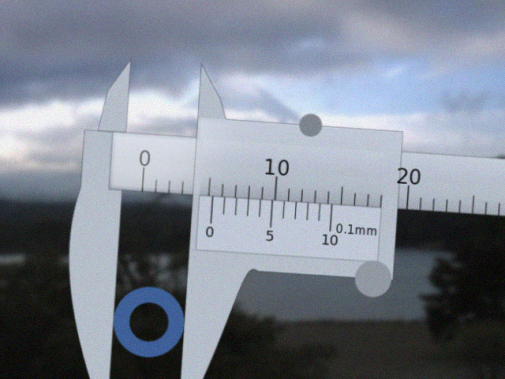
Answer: 5.3 mm
